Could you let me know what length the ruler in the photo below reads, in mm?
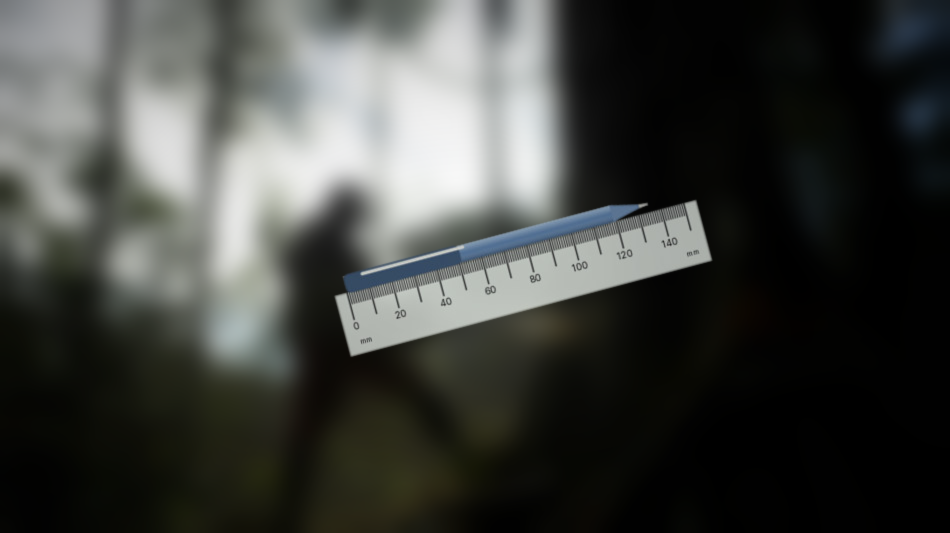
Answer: 135 mm
